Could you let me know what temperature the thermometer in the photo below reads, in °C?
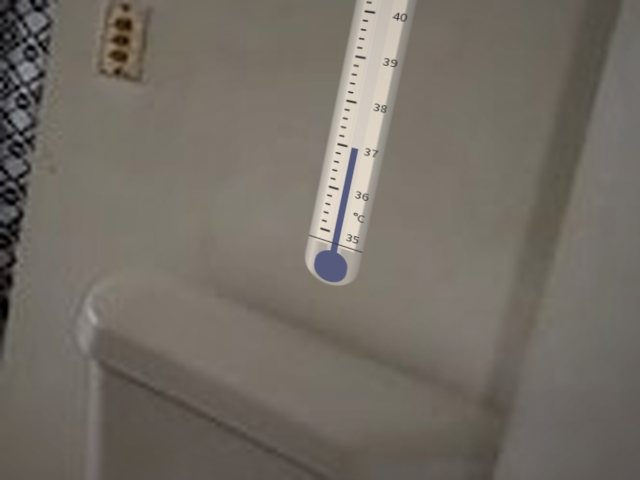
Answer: 37 °C
